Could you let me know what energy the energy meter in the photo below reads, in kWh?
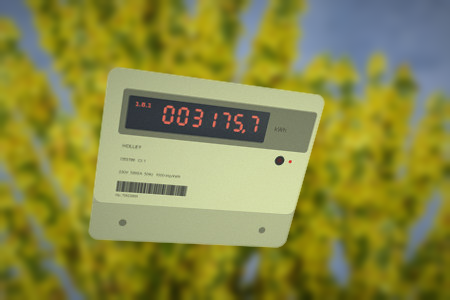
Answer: 3175.7 kWh
